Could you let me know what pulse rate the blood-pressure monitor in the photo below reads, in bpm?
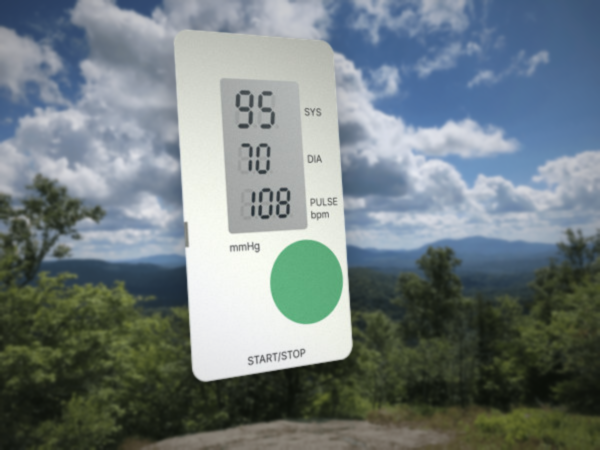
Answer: 108 bpm
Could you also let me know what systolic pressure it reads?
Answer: 95 mmHg
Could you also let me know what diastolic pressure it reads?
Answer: 70 mmHg
